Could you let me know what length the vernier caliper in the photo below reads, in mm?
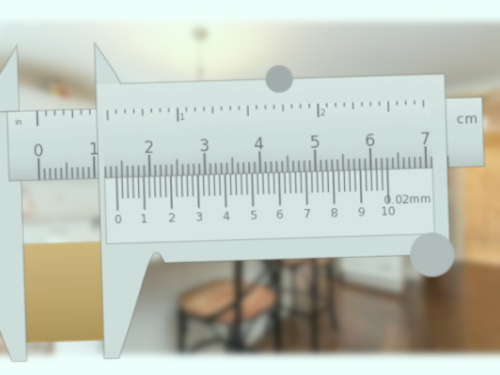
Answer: 14.0 mm
